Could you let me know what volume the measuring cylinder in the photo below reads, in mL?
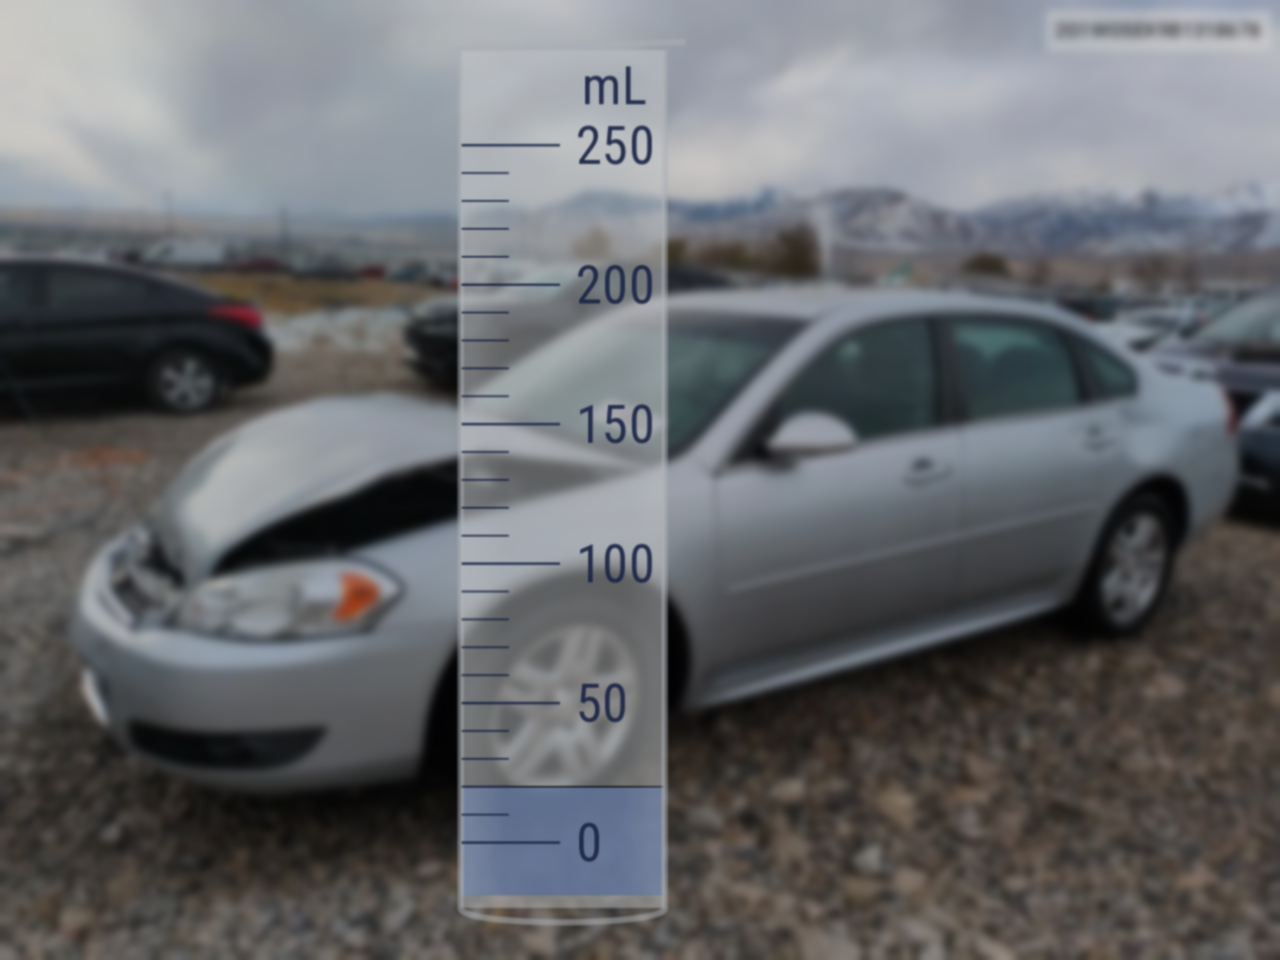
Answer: 20 mL
